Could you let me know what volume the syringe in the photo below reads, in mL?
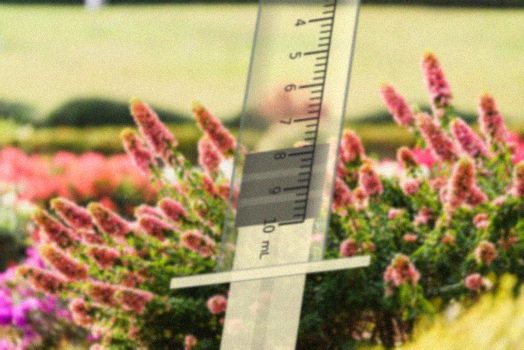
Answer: 7.8 mL
